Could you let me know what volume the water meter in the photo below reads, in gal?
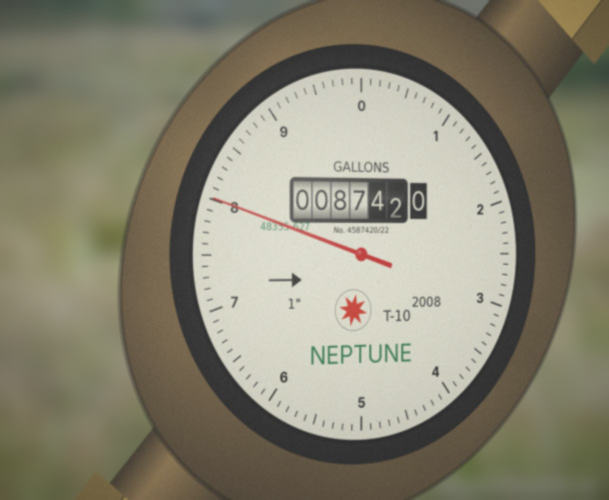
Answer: 87418.0 gal
